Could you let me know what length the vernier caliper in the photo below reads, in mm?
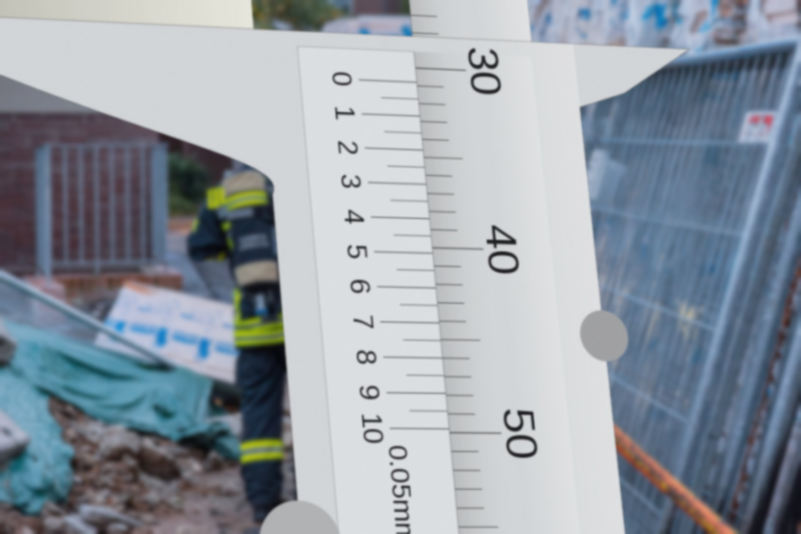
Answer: 30.8 mm
